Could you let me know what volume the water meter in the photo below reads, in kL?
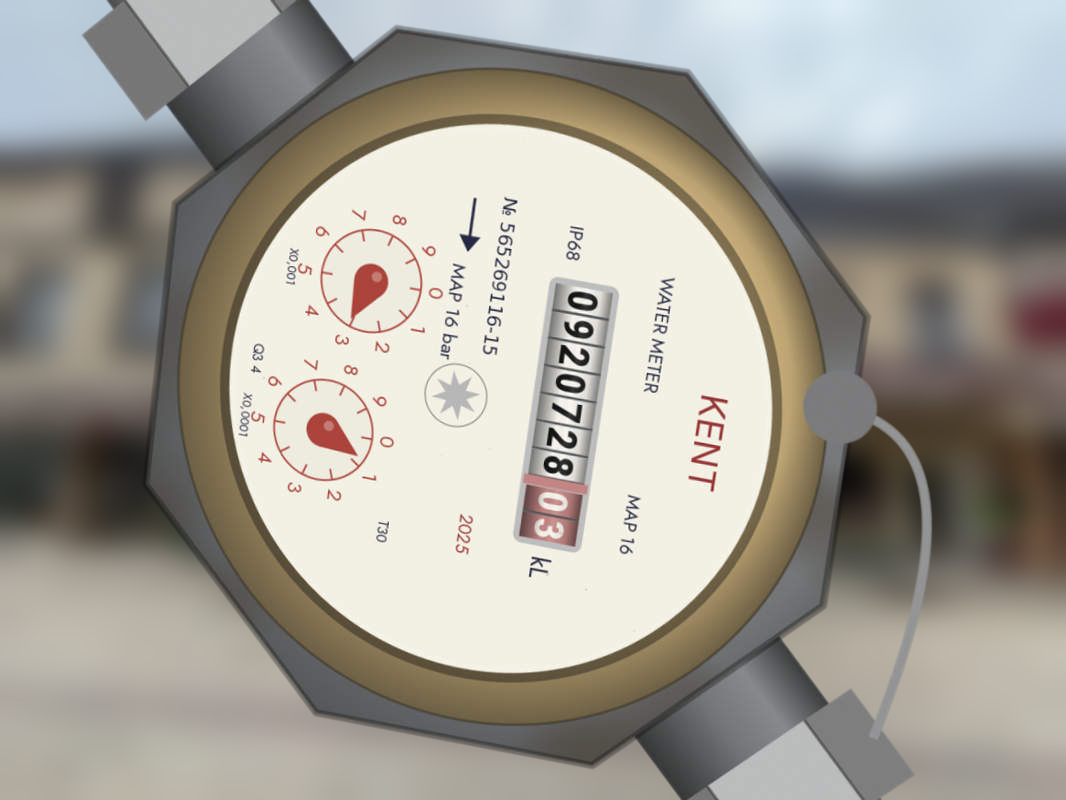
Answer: 920728.0330 kL
